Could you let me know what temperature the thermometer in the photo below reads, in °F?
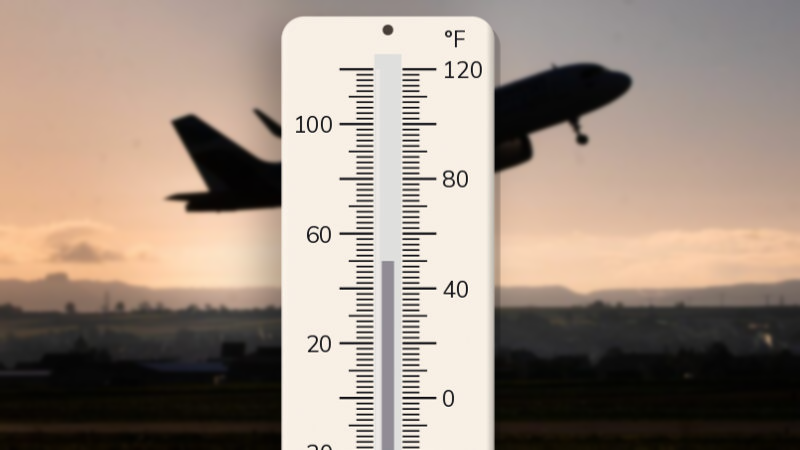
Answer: 50 °F
